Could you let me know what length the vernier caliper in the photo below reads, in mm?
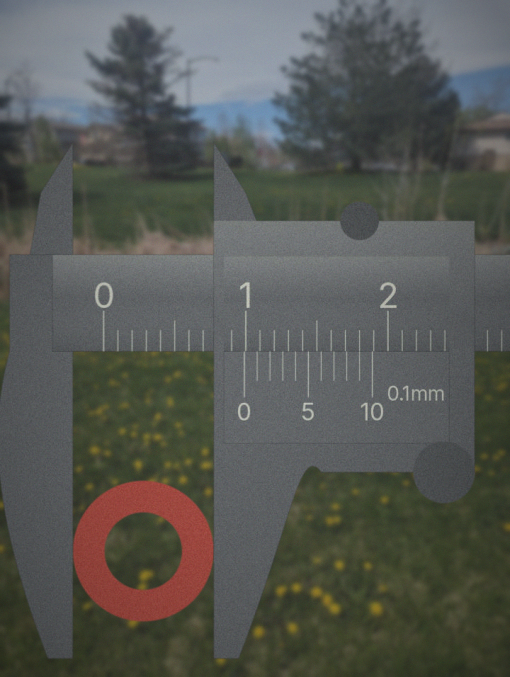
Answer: 9.9 mm
